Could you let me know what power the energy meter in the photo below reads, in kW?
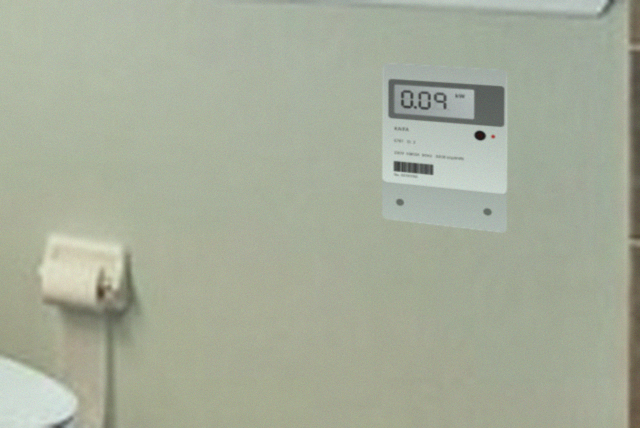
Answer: 0.09 kW
